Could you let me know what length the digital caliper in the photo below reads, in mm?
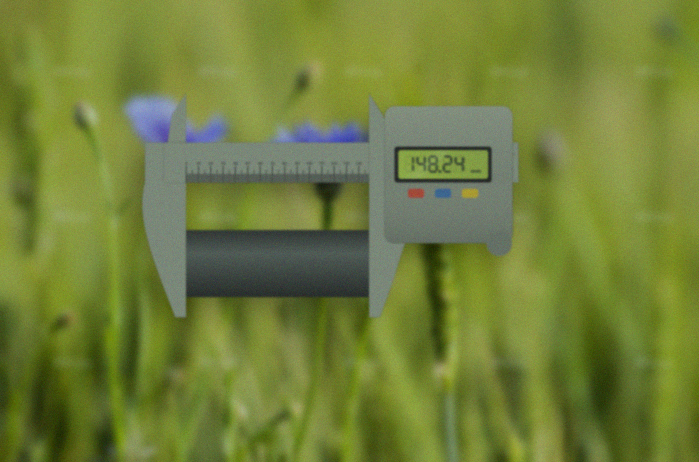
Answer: 148.24 mm
